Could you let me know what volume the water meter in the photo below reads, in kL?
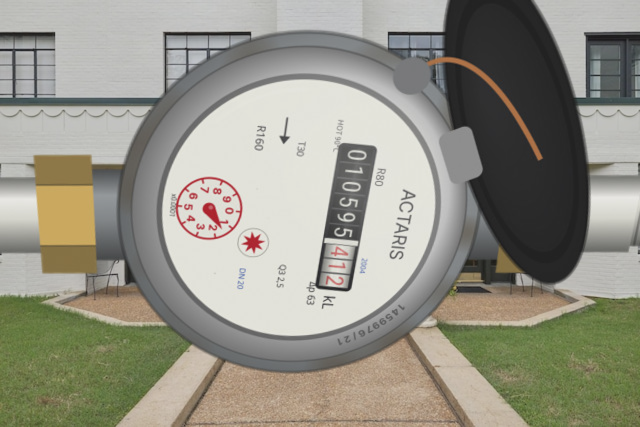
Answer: 10595.4121 kL
